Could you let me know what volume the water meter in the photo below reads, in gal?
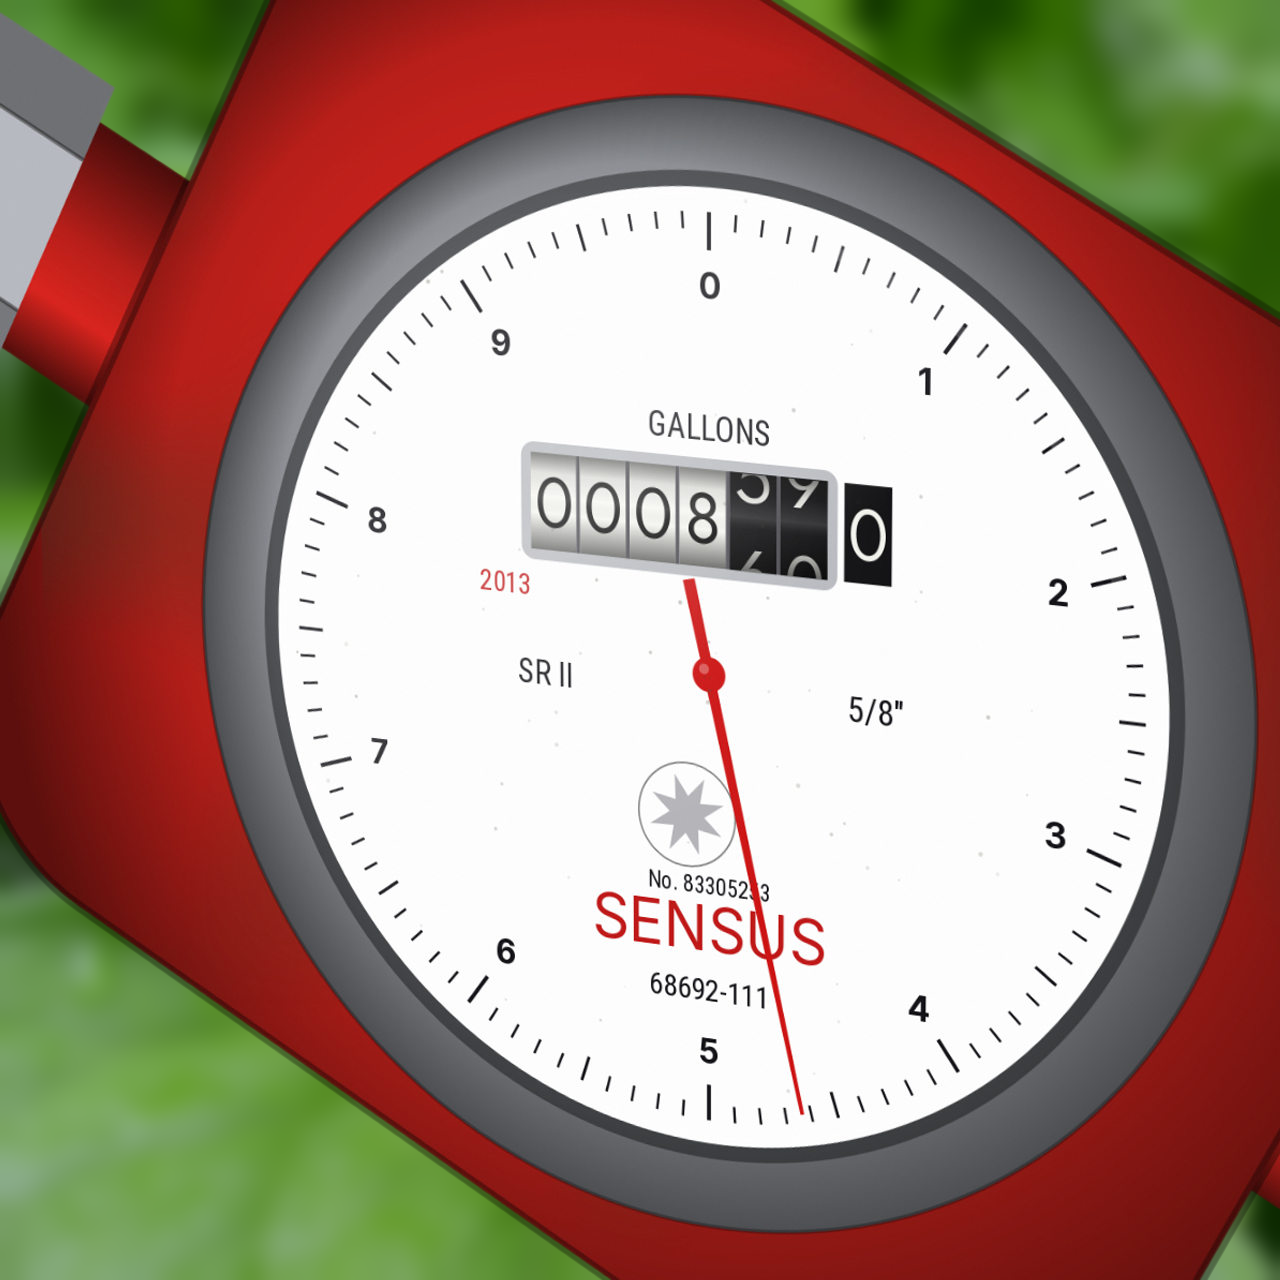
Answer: 8594.6 gal
